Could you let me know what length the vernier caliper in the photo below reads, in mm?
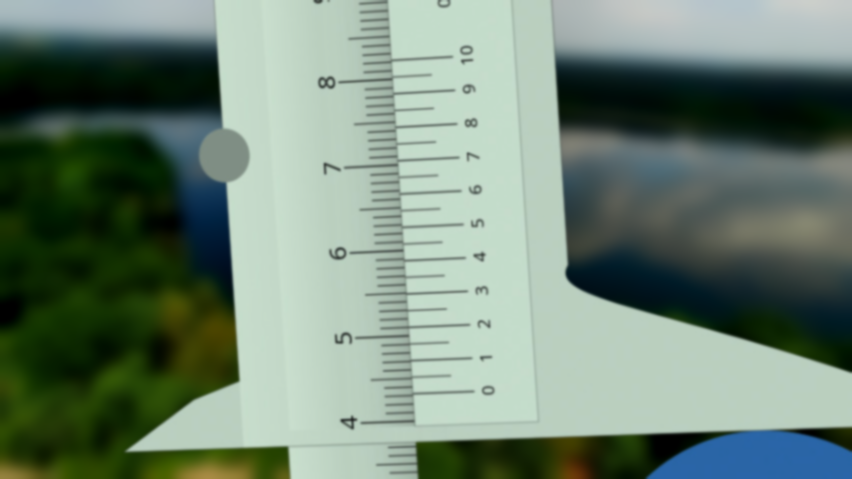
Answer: 43.2 mm
